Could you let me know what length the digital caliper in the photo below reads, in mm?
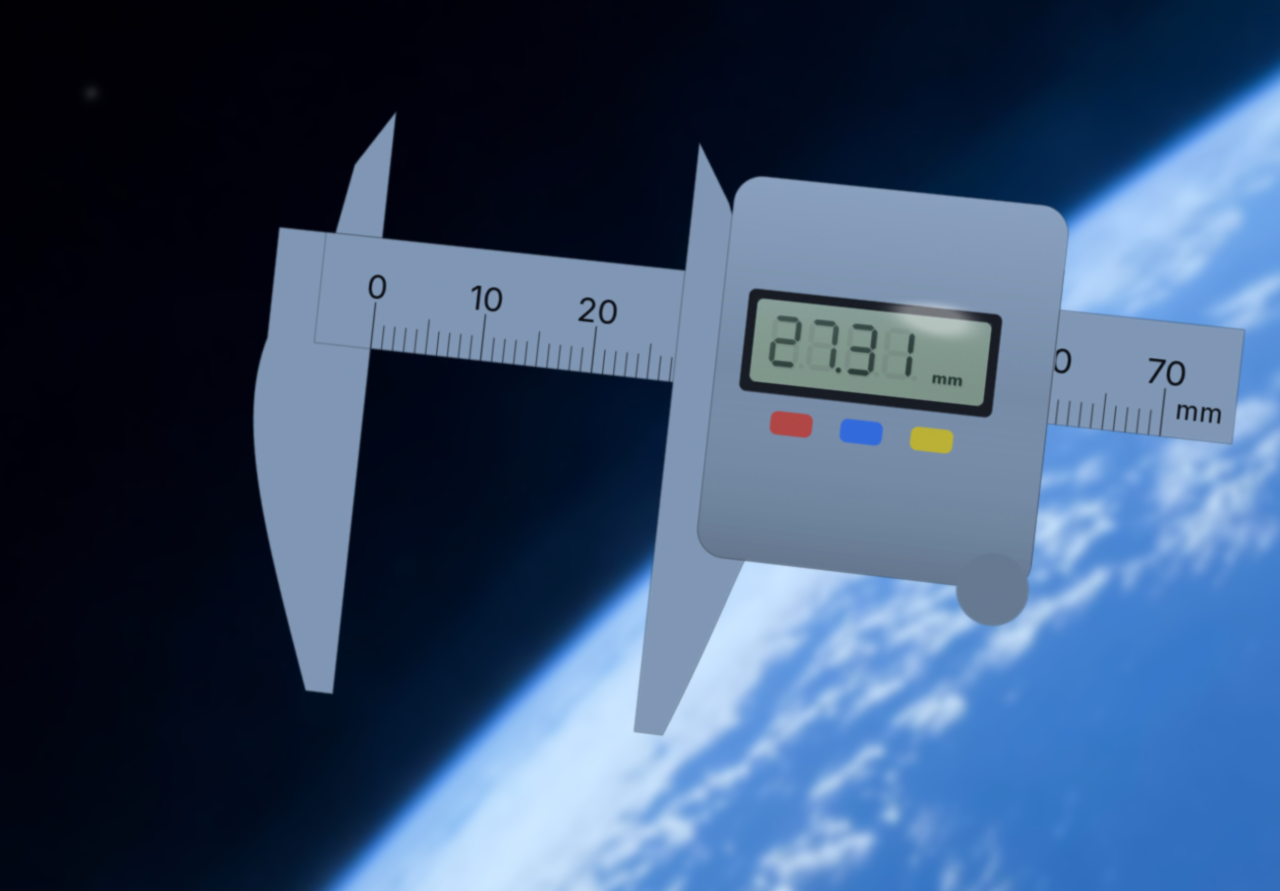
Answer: 27.31 mm
